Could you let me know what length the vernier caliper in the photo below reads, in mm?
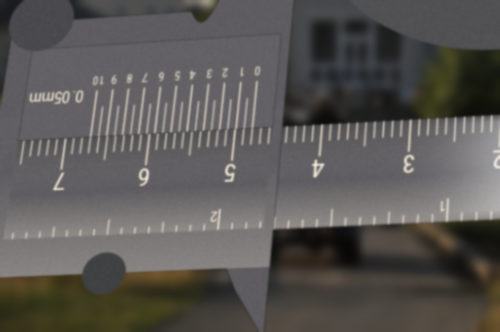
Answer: 48.0 mm
